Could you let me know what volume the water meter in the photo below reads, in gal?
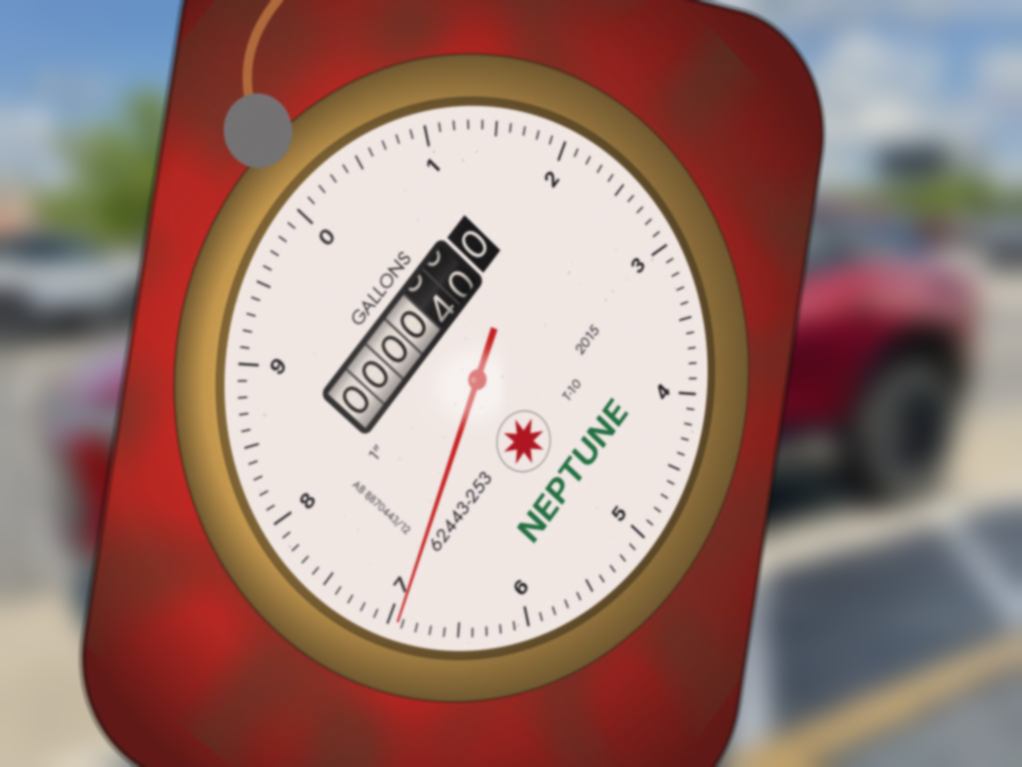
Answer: 396.9 gal
